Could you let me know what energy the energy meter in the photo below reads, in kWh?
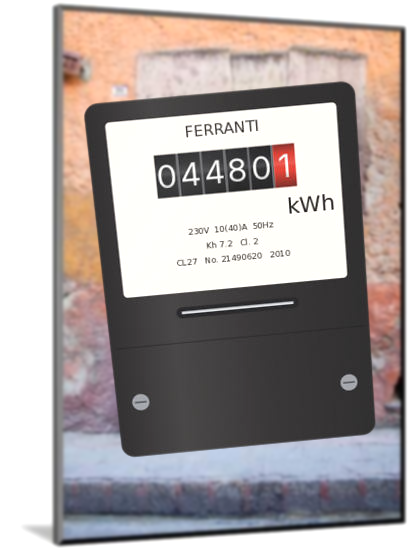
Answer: 4480.1 kWh
